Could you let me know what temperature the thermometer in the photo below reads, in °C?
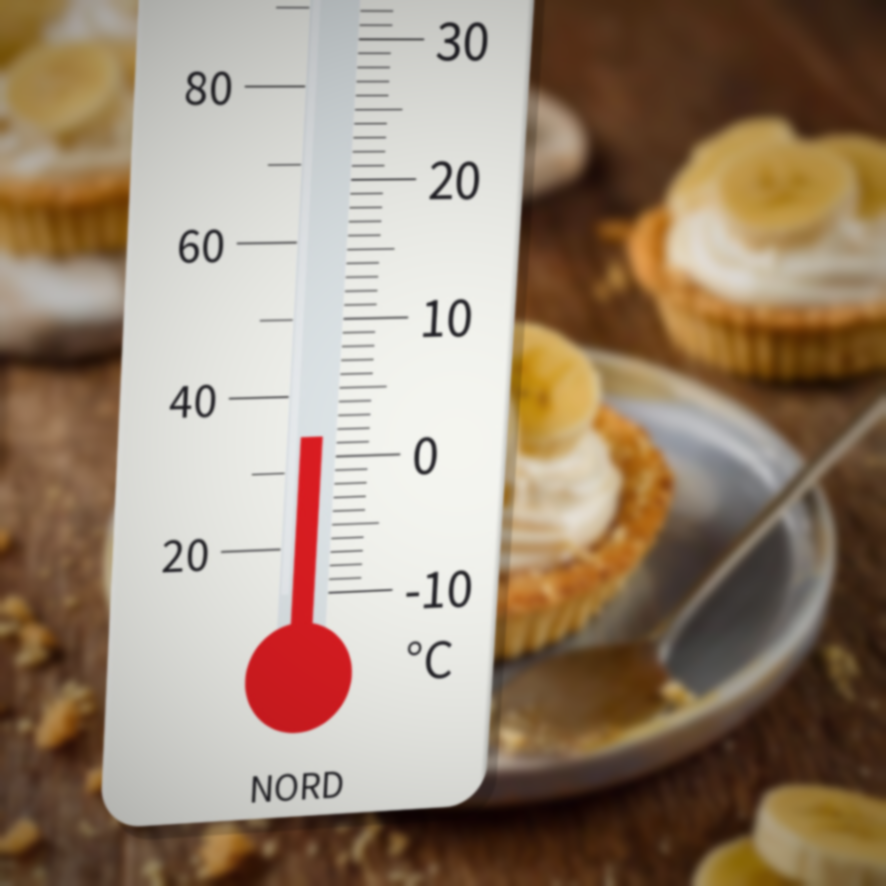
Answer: 1.5 °C
